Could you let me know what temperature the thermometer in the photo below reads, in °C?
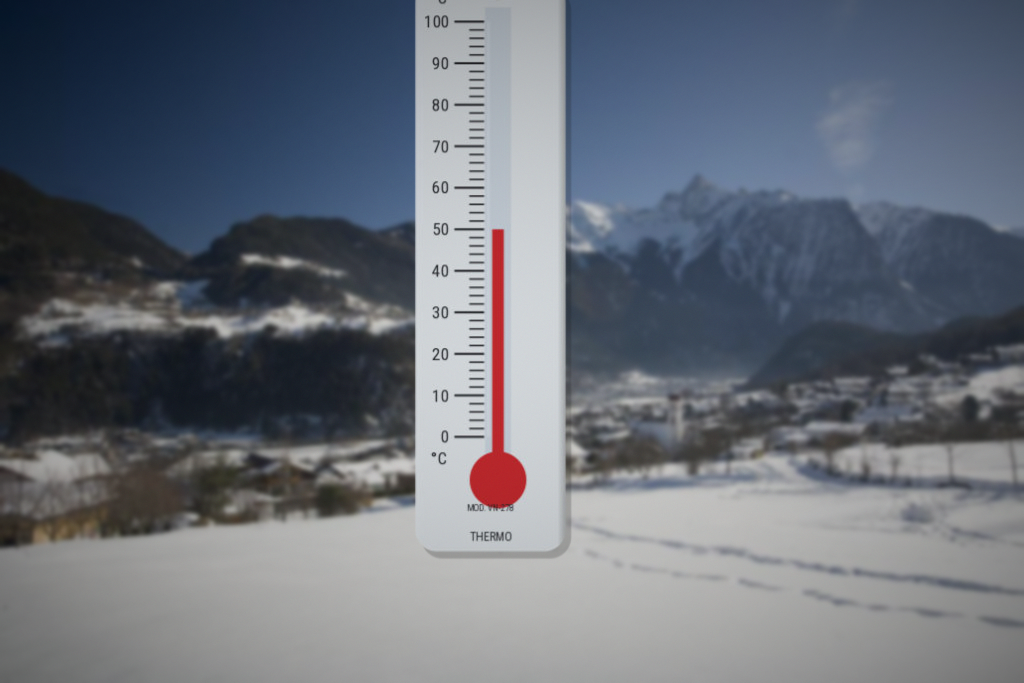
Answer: 50 °C
